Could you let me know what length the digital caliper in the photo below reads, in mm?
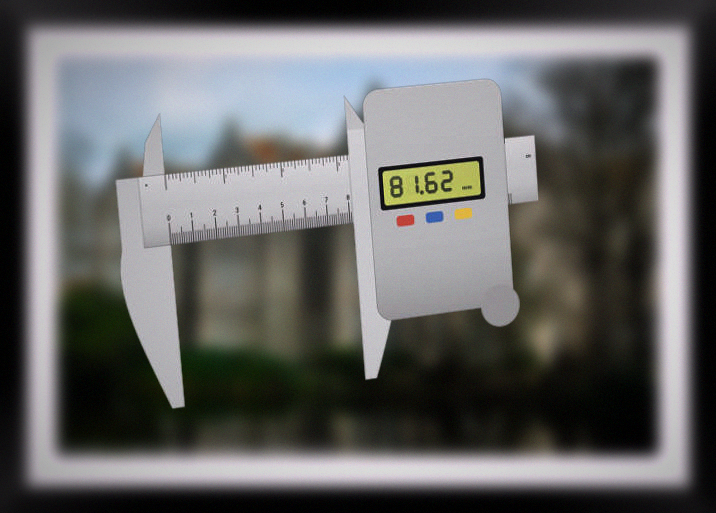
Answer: 81.62 mm
